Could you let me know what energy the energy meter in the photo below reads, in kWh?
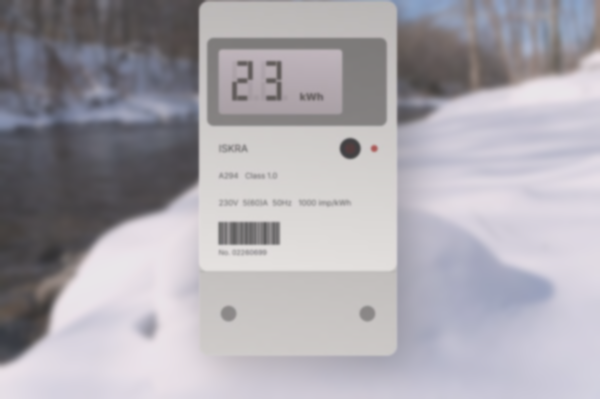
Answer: 23 kWh
